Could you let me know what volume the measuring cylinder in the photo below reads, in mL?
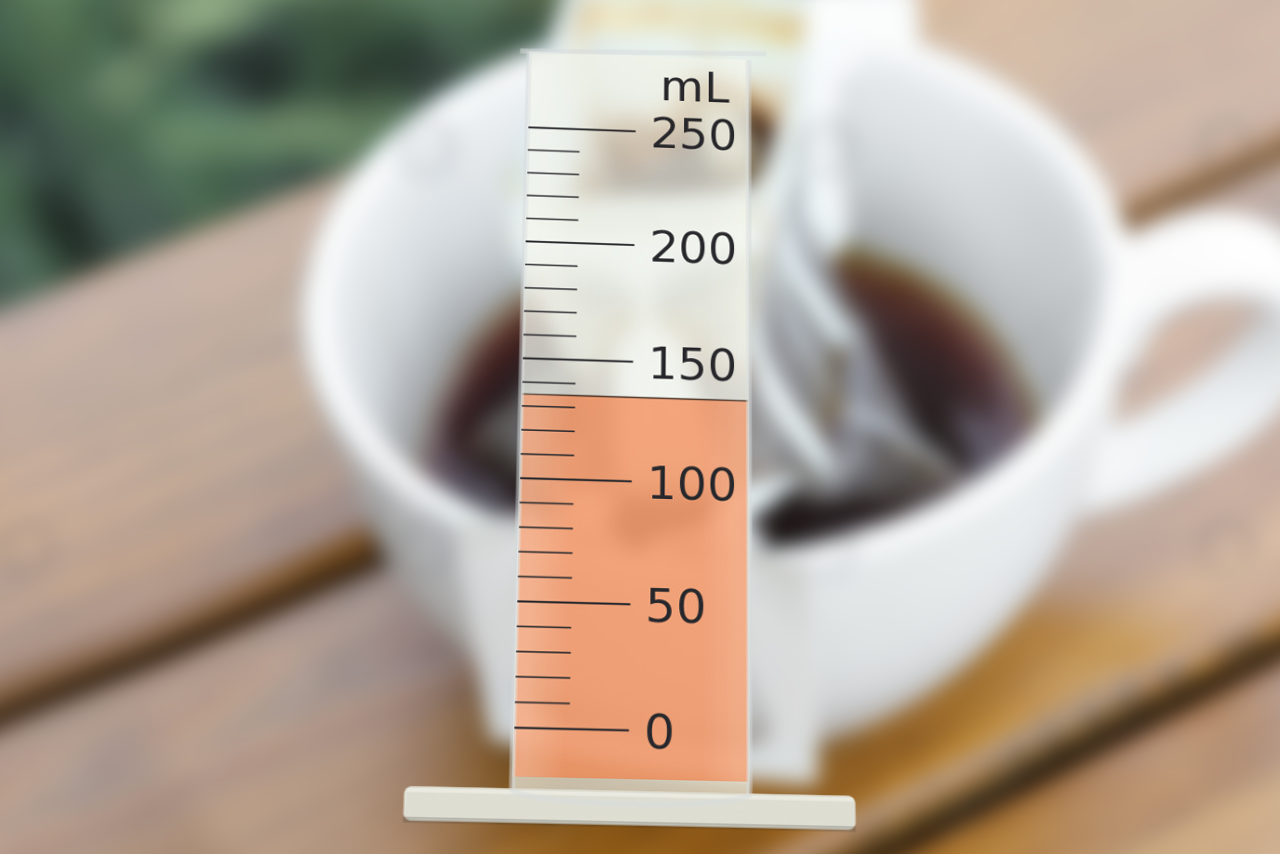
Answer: 135 mL
